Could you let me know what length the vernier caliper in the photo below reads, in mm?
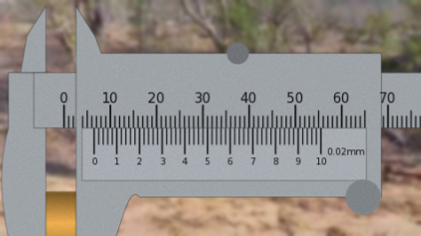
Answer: 6.5 mm
